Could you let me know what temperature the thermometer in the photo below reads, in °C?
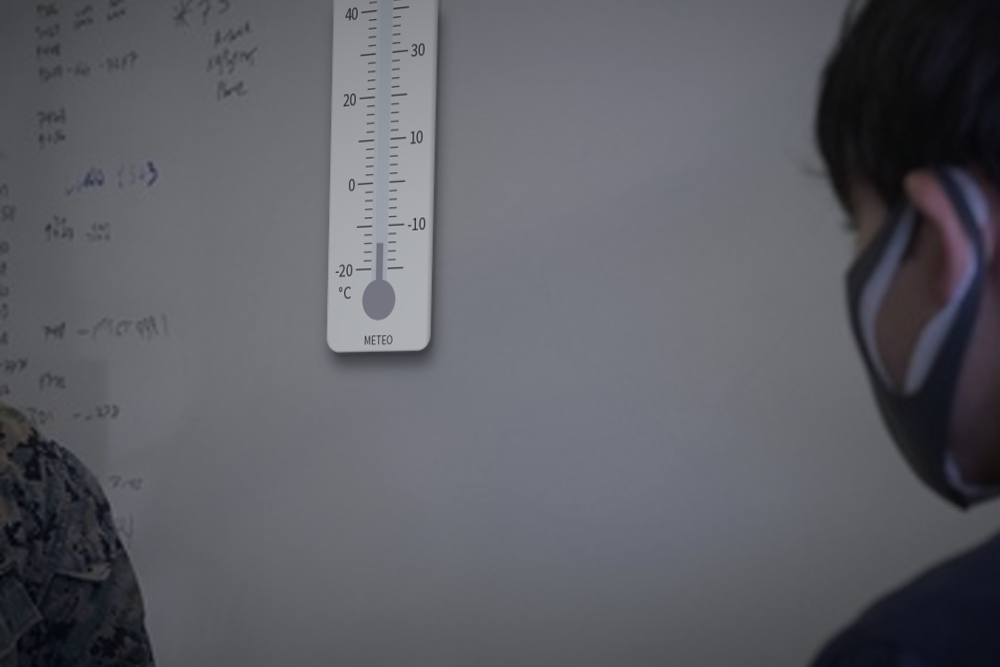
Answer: -14 °C
